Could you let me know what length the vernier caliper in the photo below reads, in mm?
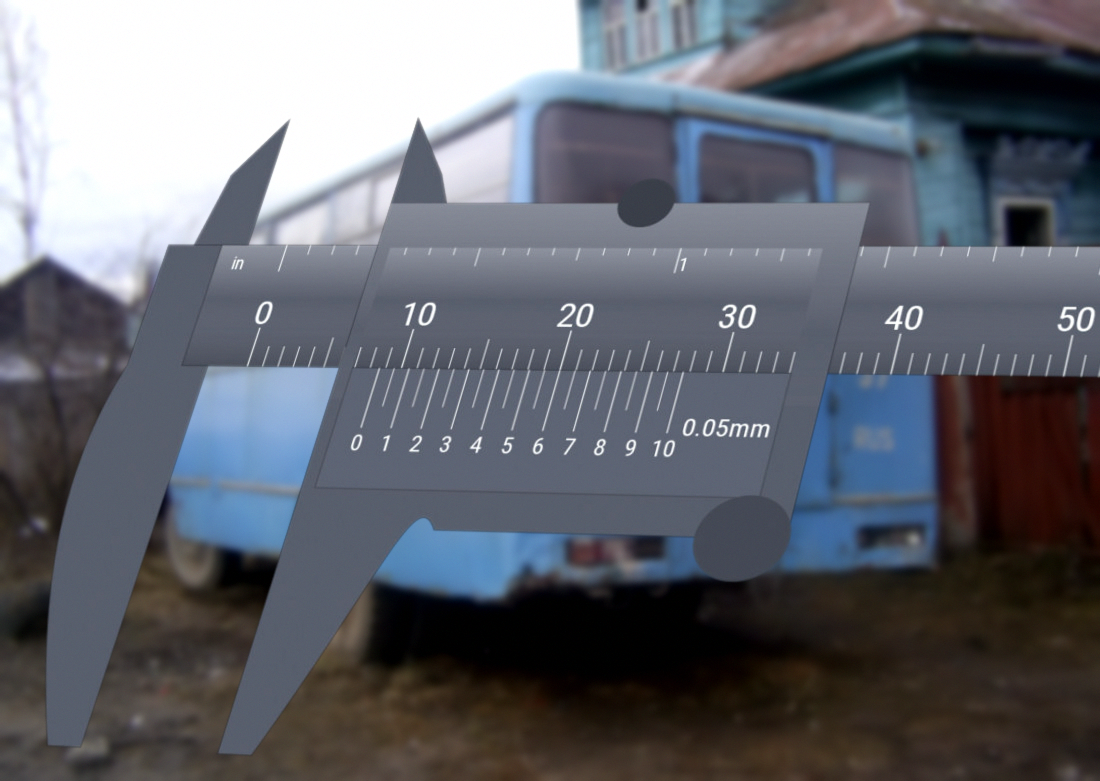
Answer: 8.6 mm
